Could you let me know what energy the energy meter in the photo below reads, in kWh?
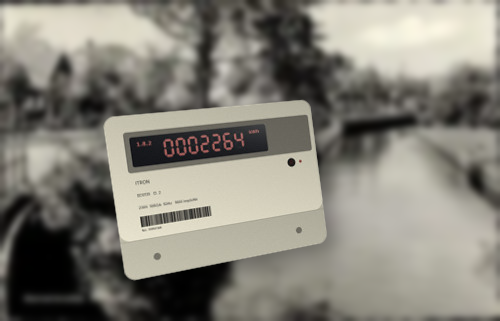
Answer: 2264 kWh
